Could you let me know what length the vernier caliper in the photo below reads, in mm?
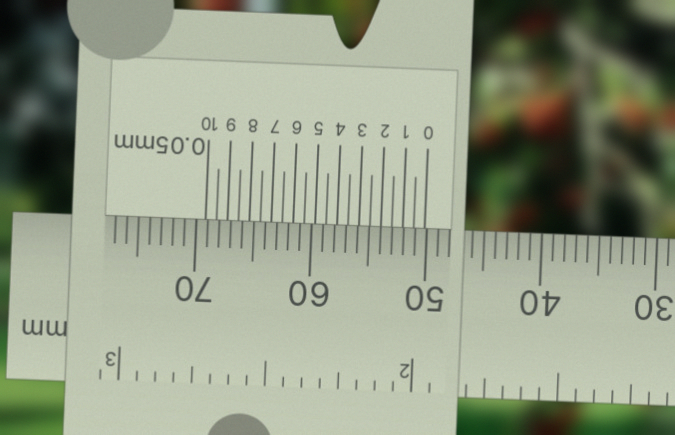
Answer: 50.2 mm
